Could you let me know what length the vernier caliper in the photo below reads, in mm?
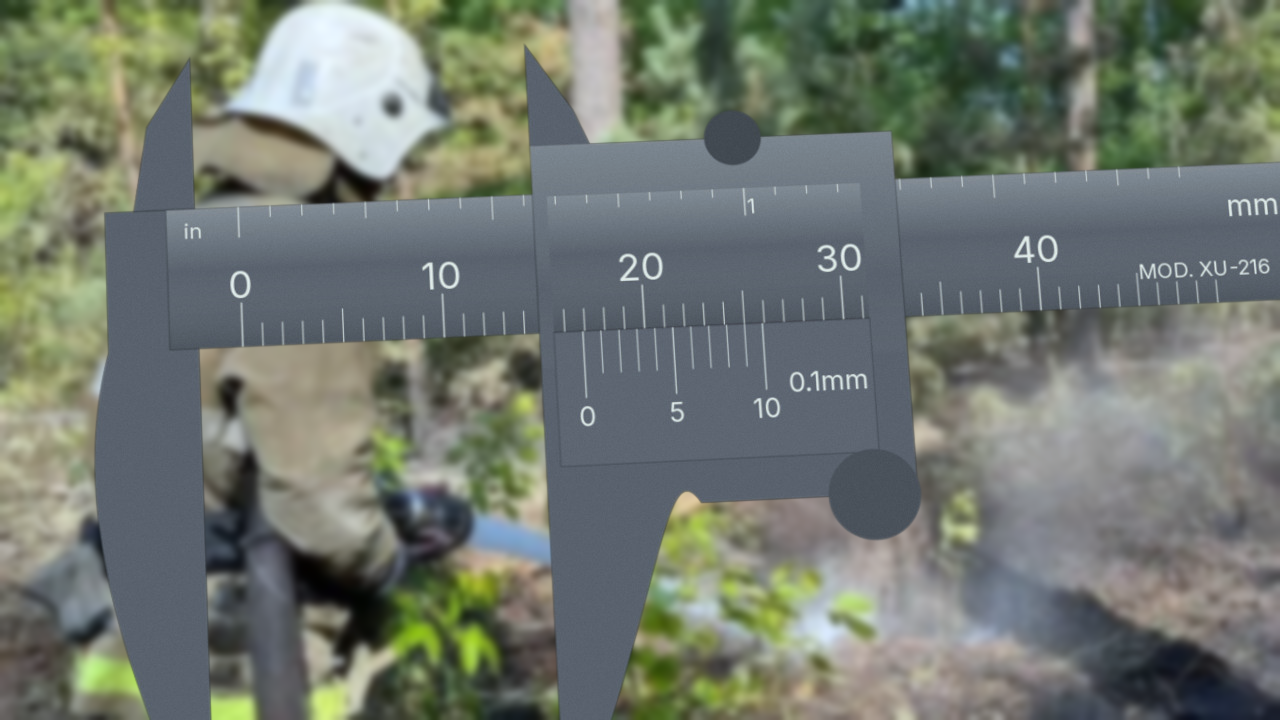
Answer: 16.9 mm
